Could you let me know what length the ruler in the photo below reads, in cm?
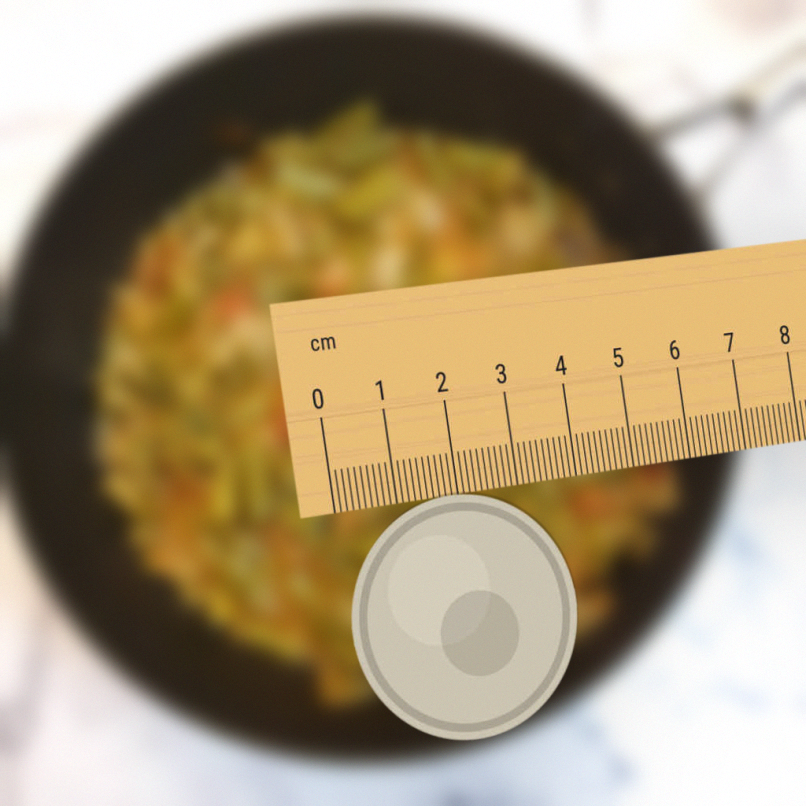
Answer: 3.7 cm
